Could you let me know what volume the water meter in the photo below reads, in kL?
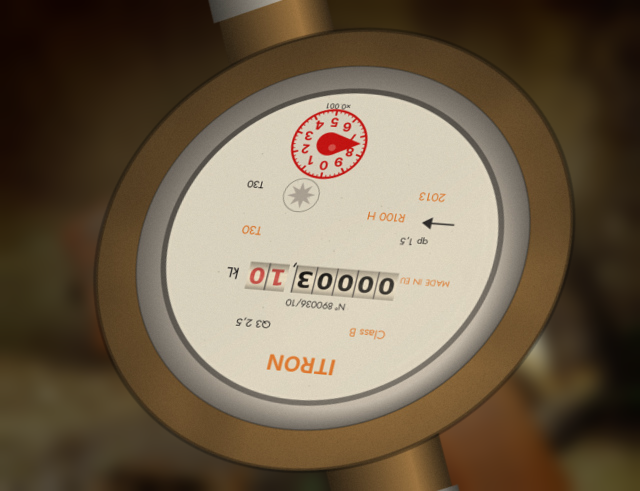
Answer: 3.107 kL
